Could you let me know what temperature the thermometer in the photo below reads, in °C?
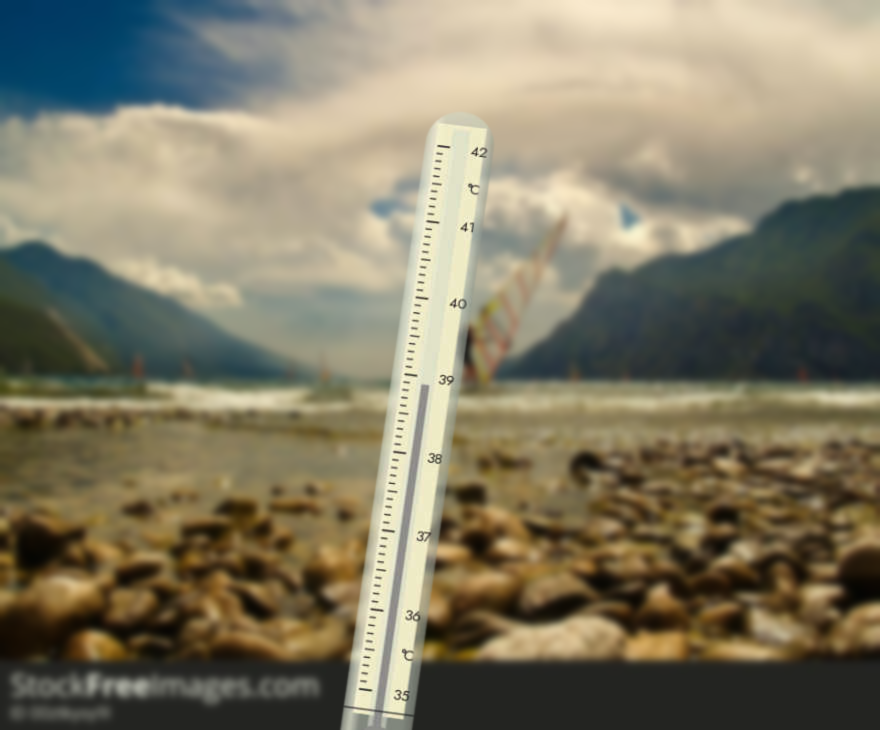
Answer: 38.9 °C
